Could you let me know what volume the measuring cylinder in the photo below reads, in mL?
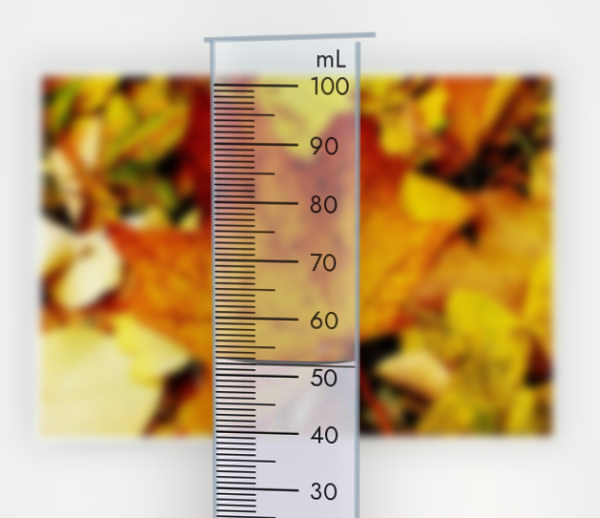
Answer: 52 mL
